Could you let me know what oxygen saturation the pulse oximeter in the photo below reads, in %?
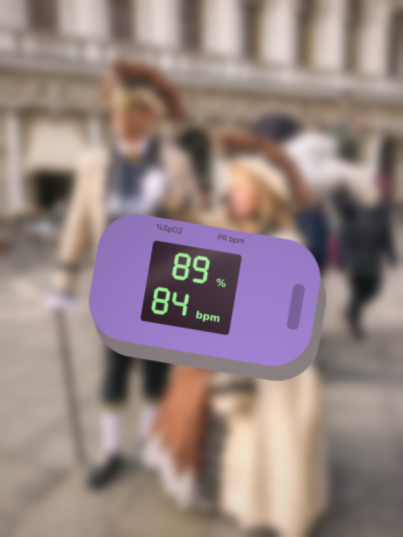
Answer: 89 %
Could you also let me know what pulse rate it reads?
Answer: 84 bpm
